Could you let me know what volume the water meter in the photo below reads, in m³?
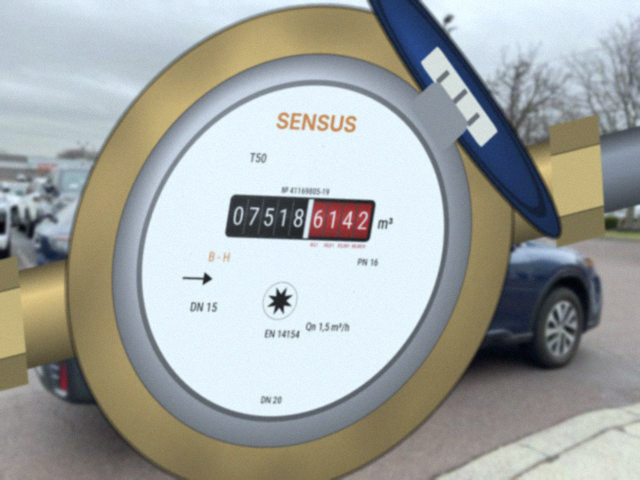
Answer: 7518.6142 m³
